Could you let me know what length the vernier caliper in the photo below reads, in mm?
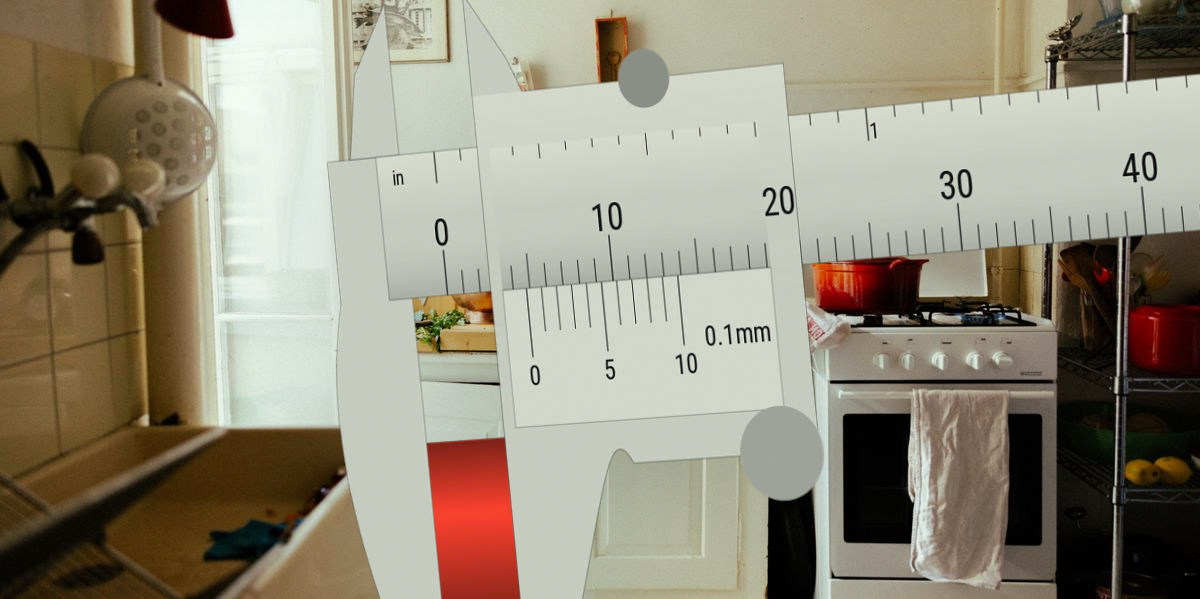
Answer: 4.8 mm
